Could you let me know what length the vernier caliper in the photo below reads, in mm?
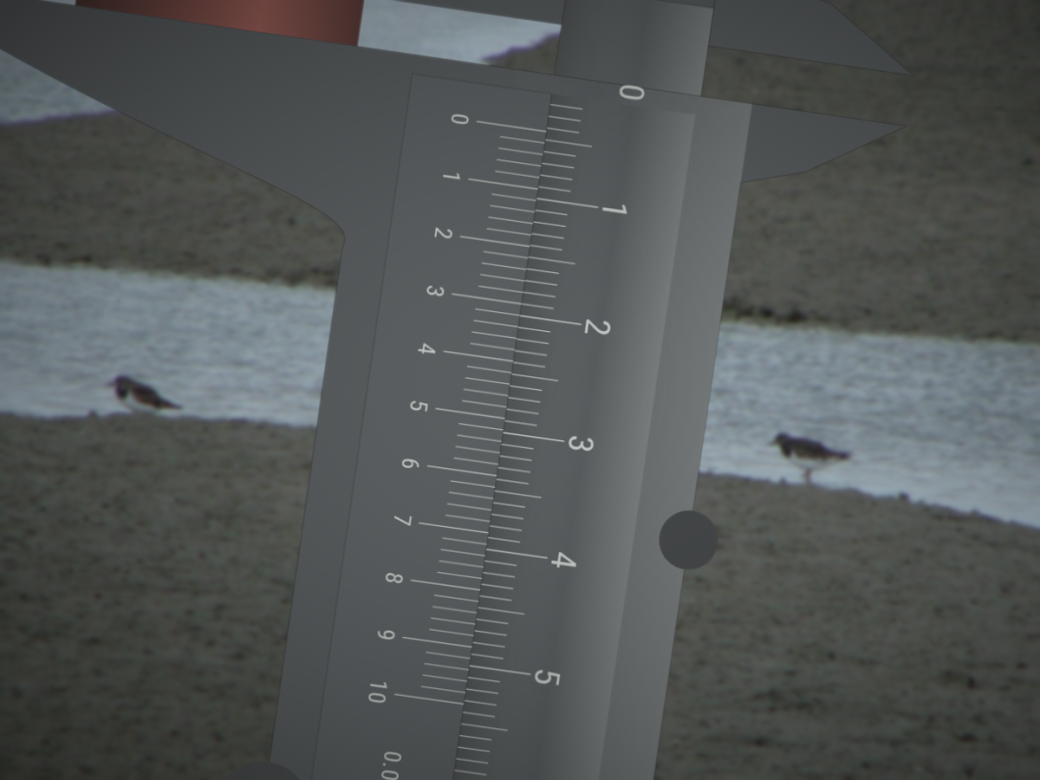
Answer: 4.3 mm
